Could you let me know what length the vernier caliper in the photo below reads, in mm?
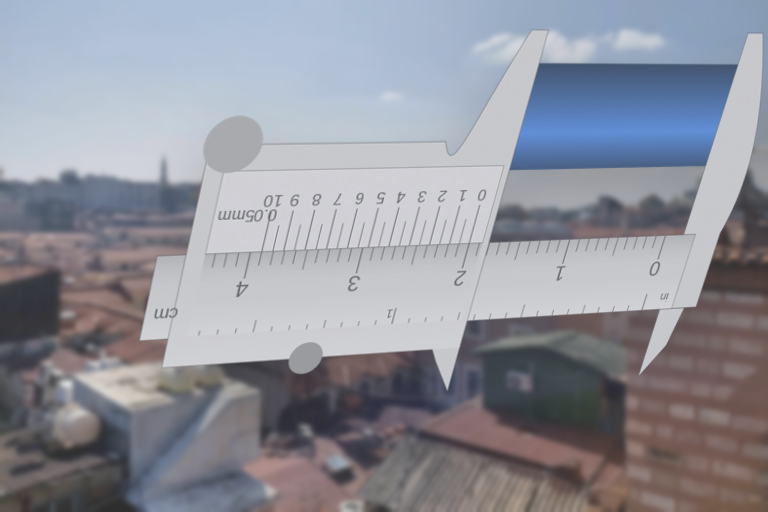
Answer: 20.0 mm
